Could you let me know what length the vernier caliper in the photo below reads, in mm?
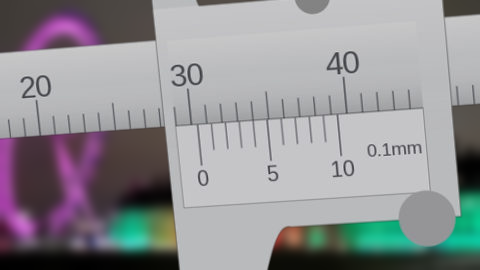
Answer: 30.4 mm
